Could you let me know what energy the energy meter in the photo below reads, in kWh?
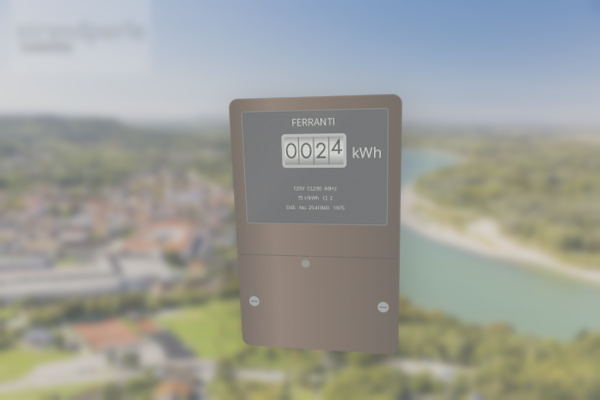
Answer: 24 kWh
